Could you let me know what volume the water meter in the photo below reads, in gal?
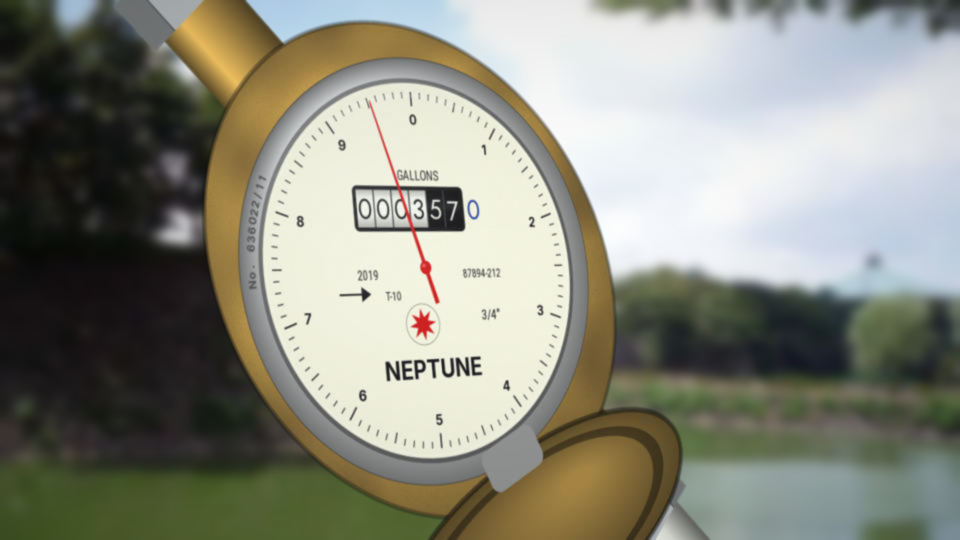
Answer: 3569.5 gal
